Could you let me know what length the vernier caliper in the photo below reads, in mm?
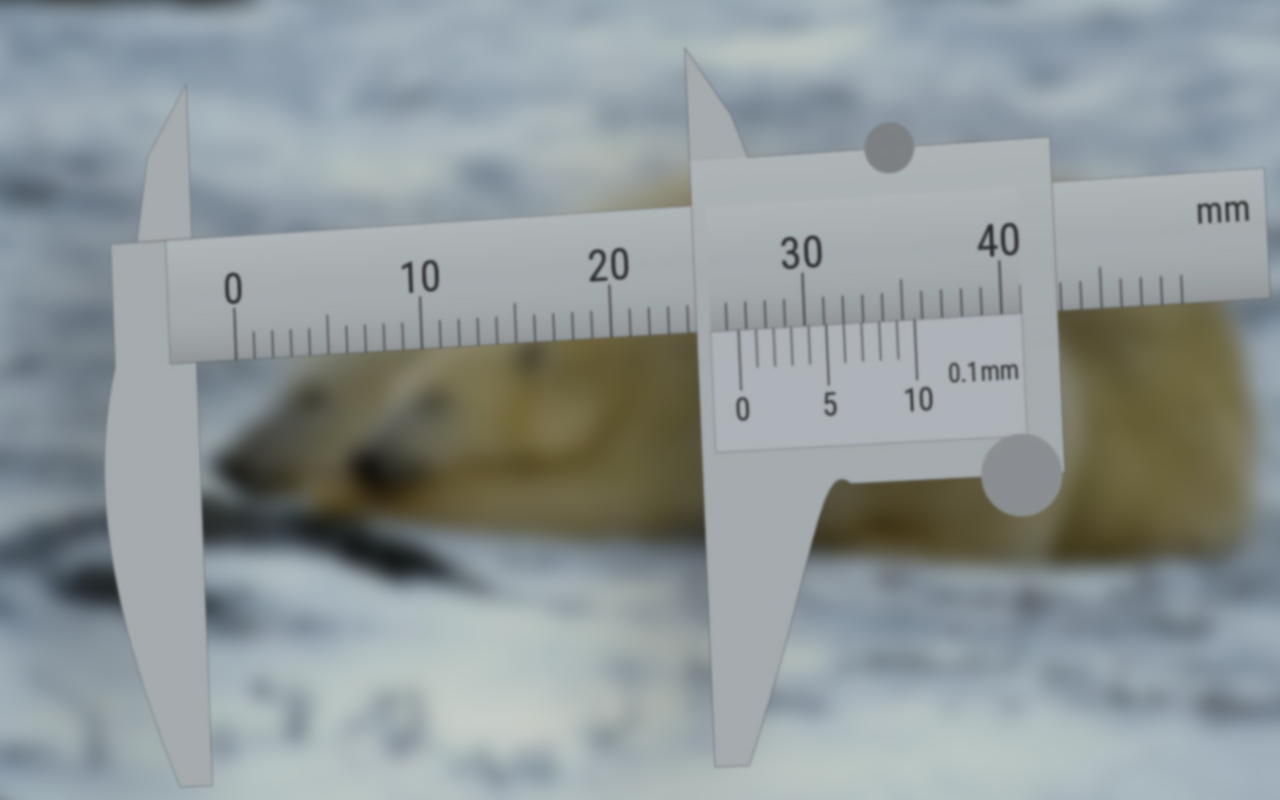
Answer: 26.6 mm
